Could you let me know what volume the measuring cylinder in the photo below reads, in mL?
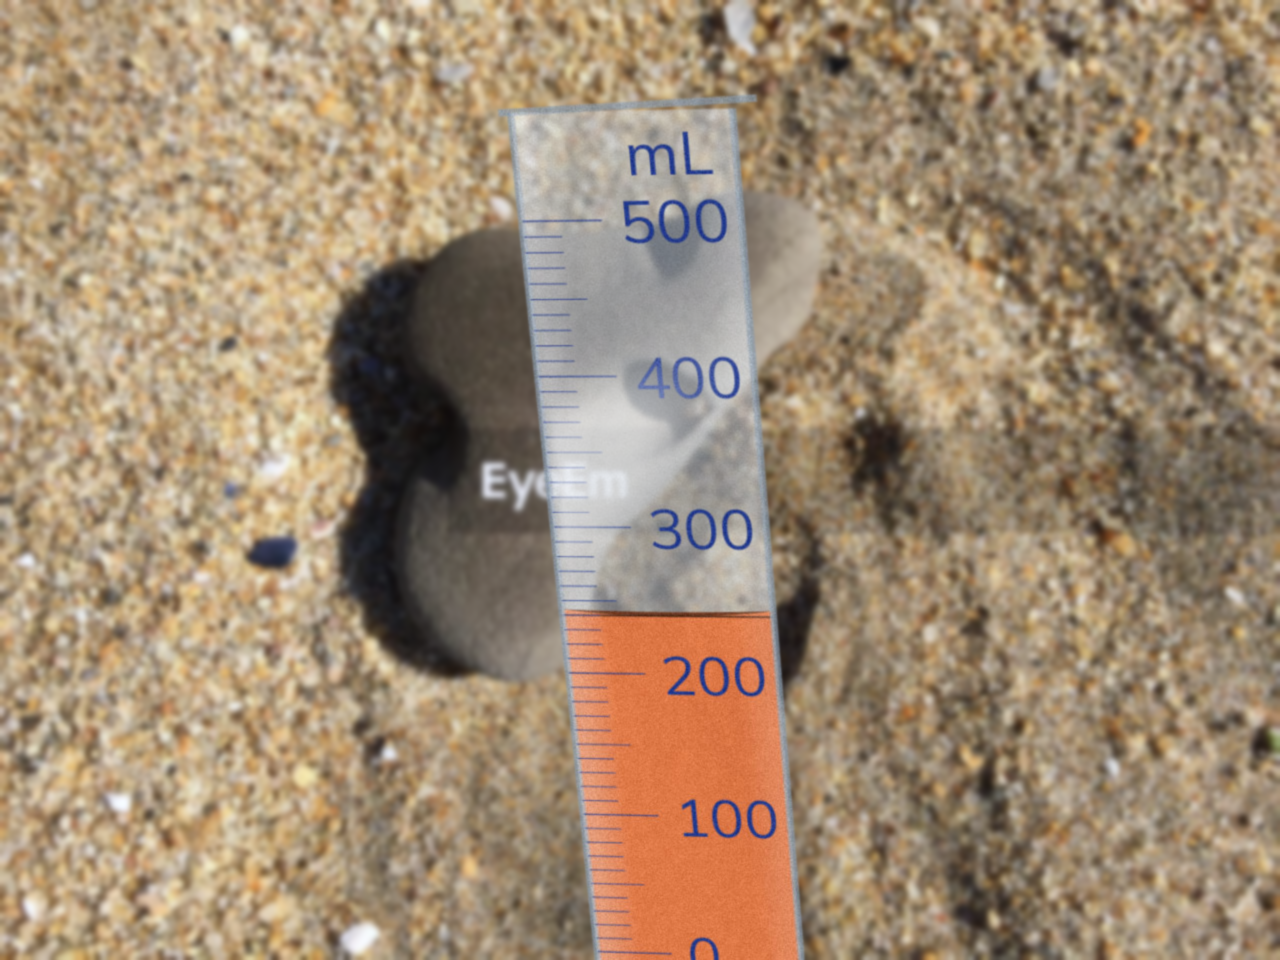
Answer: 240 mL
